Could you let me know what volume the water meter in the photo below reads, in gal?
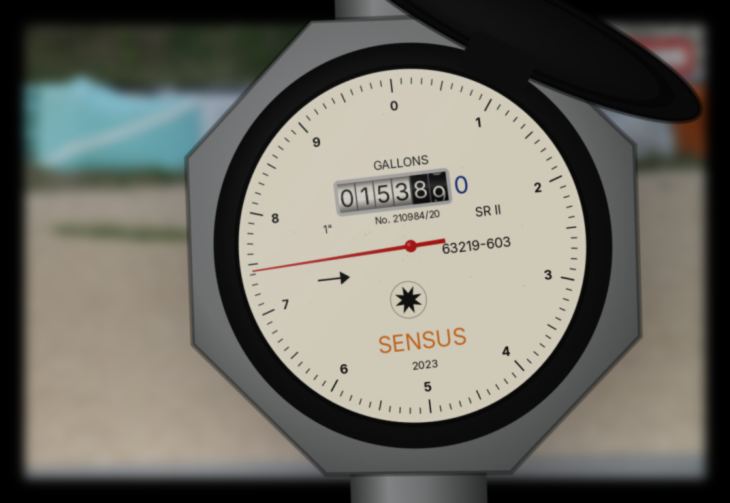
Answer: 153887.4 gal
